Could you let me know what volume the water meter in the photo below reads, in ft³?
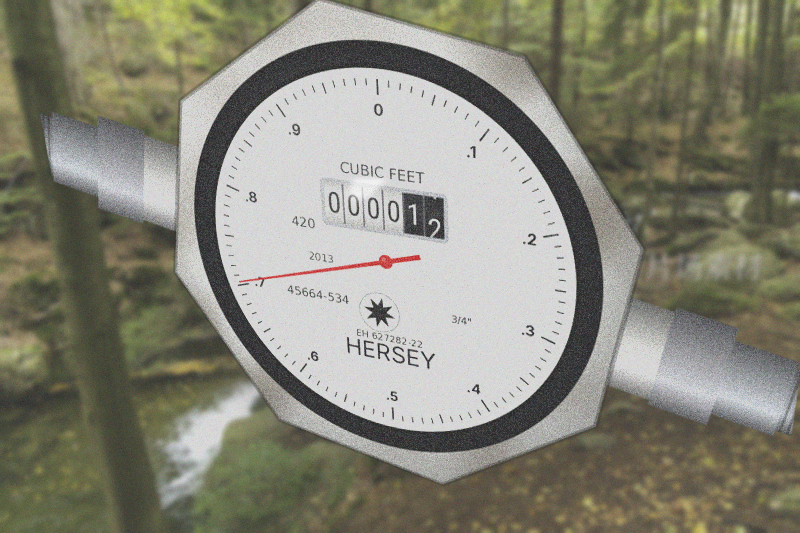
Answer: 11.70 ft³
